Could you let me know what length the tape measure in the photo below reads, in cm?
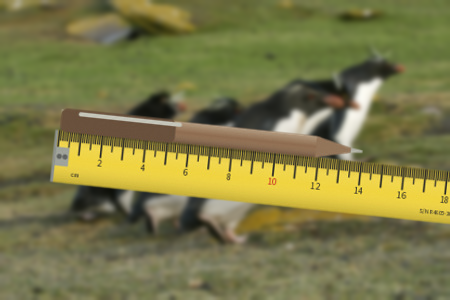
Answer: 14 cm
